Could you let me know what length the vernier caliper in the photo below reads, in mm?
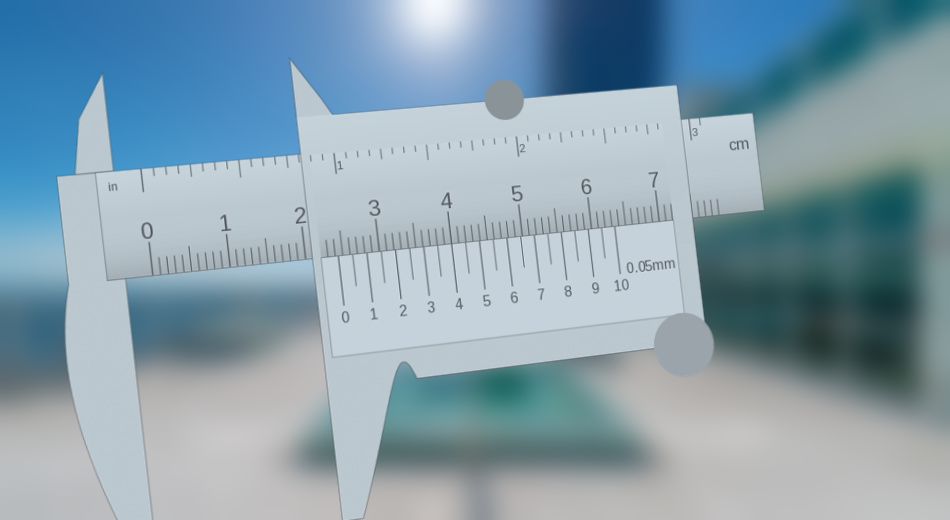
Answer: 24.4 mm
